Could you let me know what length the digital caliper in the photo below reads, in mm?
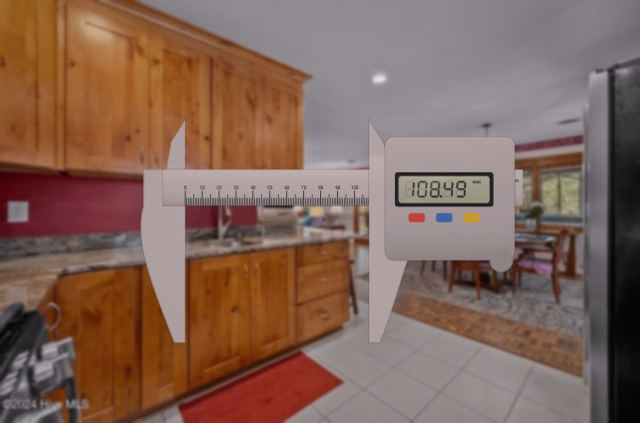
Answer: 108.49 mm
